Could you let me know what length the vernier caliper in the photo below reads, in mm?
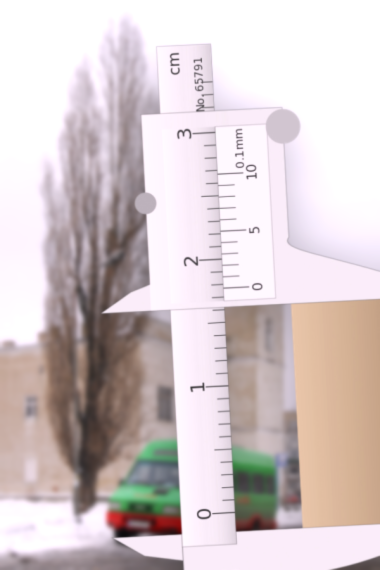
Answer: 17.7 mm
